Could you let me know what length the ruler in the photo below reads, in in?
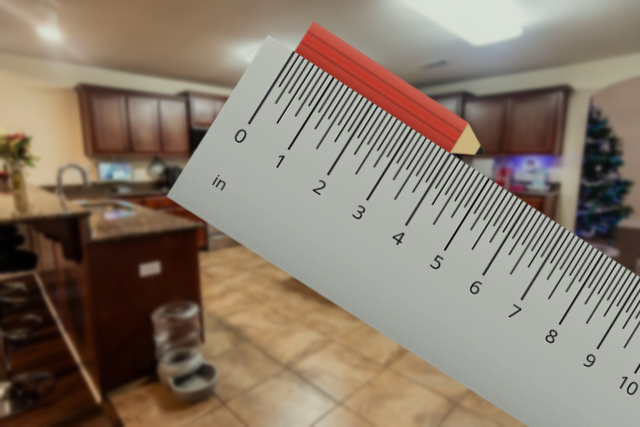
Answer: 4.625 in
